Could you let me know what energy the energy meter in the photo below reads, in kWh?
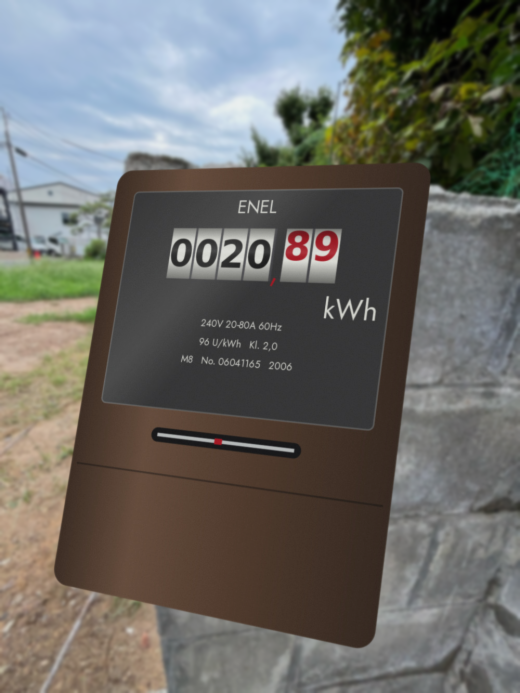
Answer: 20.89 kWh
